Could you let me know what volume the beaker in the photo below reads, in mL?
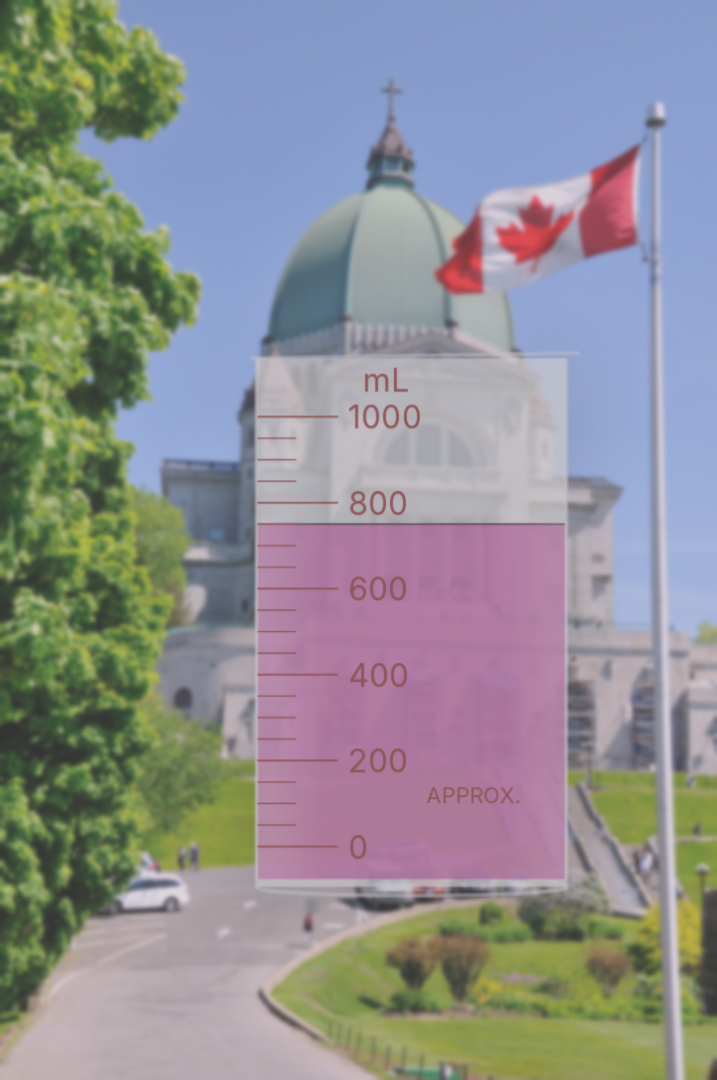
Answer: 750 mL
